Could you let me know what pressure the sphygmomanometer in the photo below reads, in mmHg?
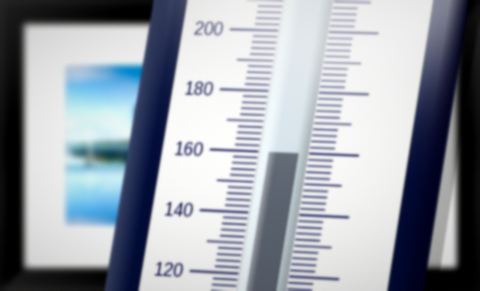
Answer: 160 mmHg
